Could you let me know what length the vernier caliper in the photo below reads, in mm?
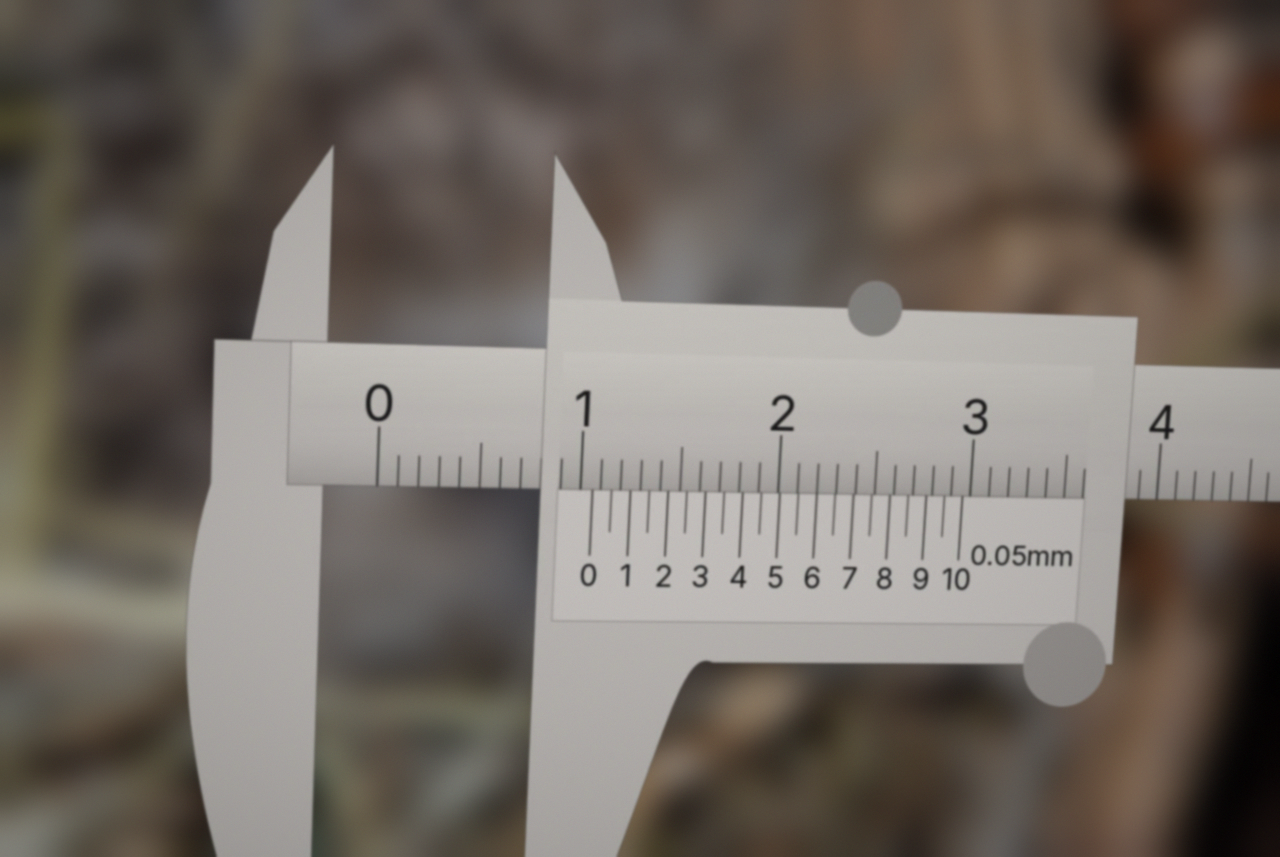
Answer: 10.6 mm
